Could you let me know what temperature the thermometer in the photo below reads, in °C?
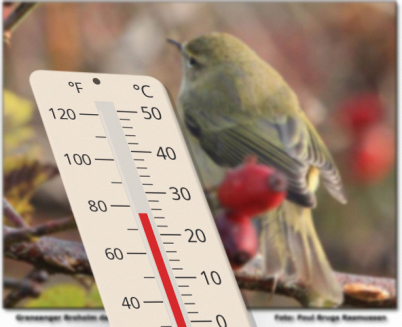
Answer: 25 °C
